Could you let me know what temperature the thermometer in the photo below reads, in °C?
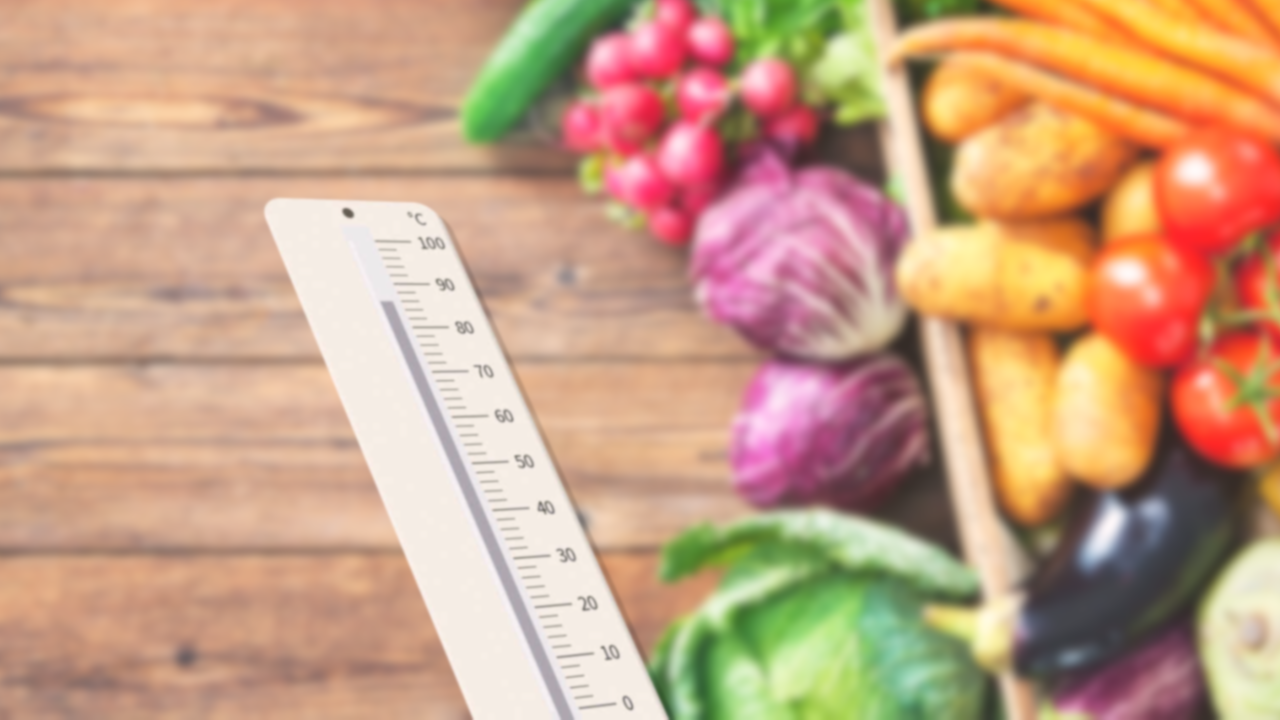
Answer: 86 °C
